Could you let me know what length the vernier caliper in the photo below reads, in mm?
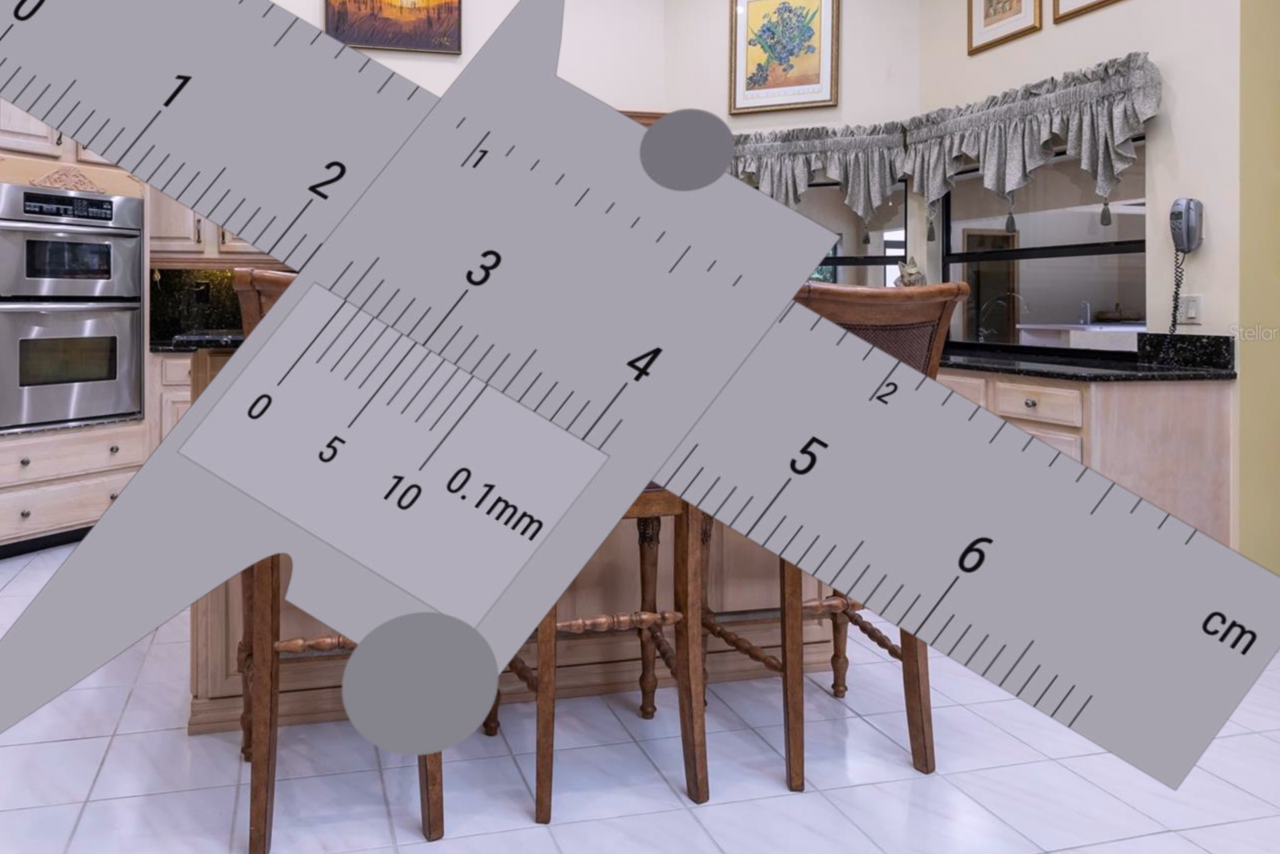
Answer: 25.1 mm
